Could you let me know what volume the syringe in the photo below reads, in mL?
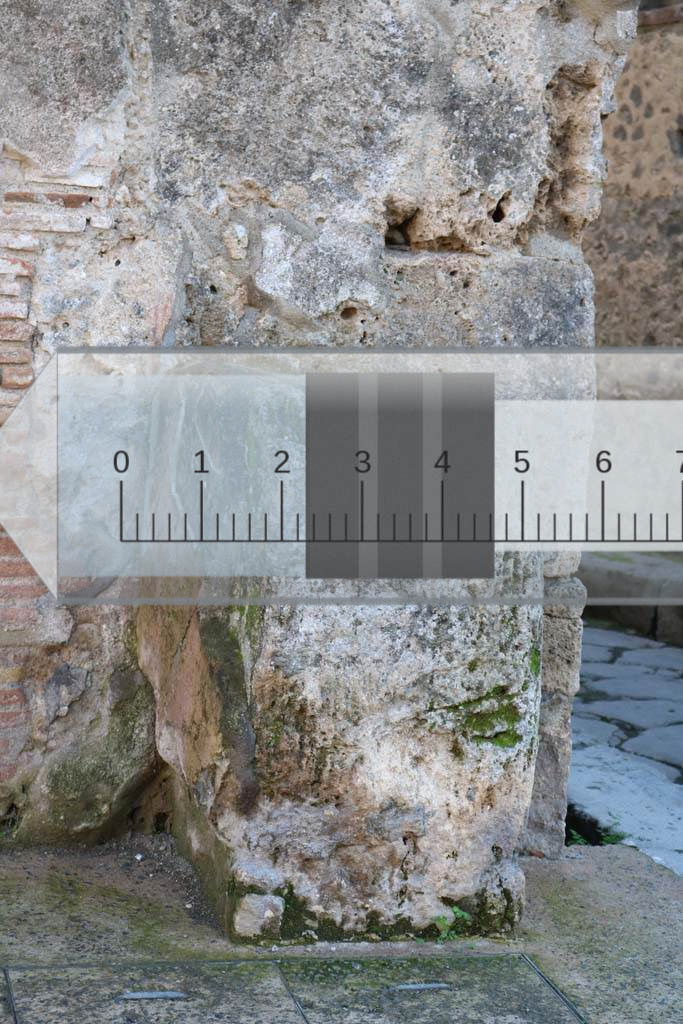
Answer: 2.3 mL
